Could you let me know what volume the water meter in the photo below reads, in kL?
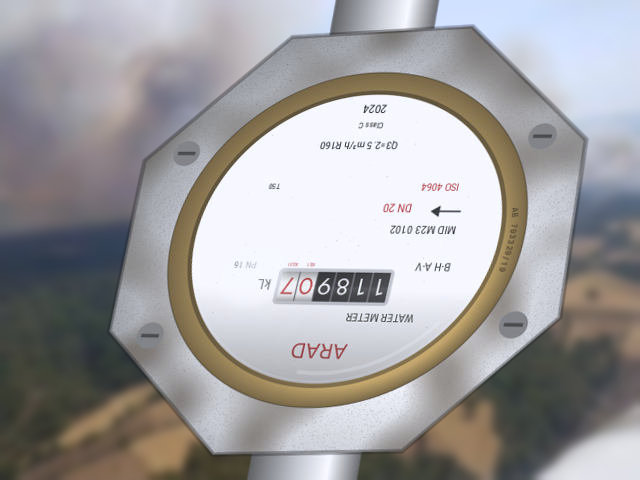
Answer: 1189.07 kL
